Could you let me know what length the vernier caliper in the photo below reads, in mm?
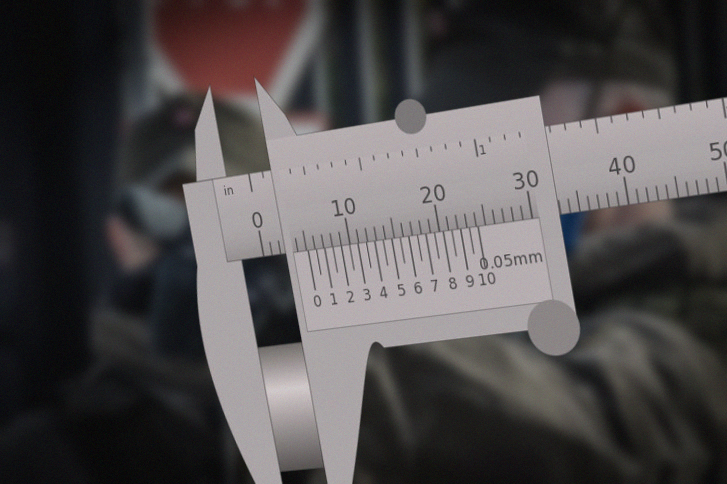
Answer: 5.2 mm
